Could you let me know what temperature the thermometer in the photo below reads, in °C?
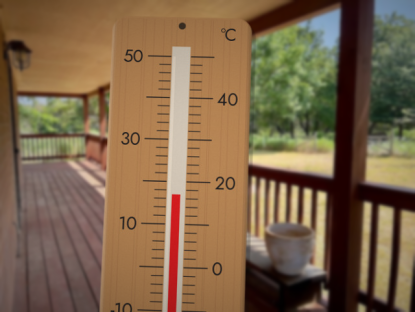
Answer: 17 °C
